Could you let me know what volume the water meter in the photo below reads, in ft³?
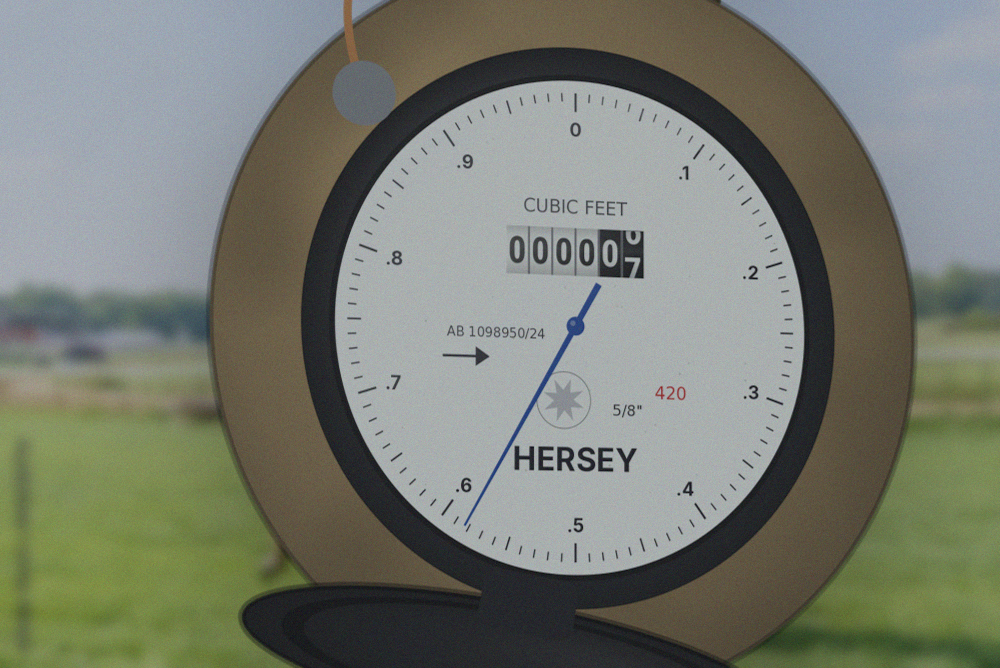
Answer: 6.58 ft³
